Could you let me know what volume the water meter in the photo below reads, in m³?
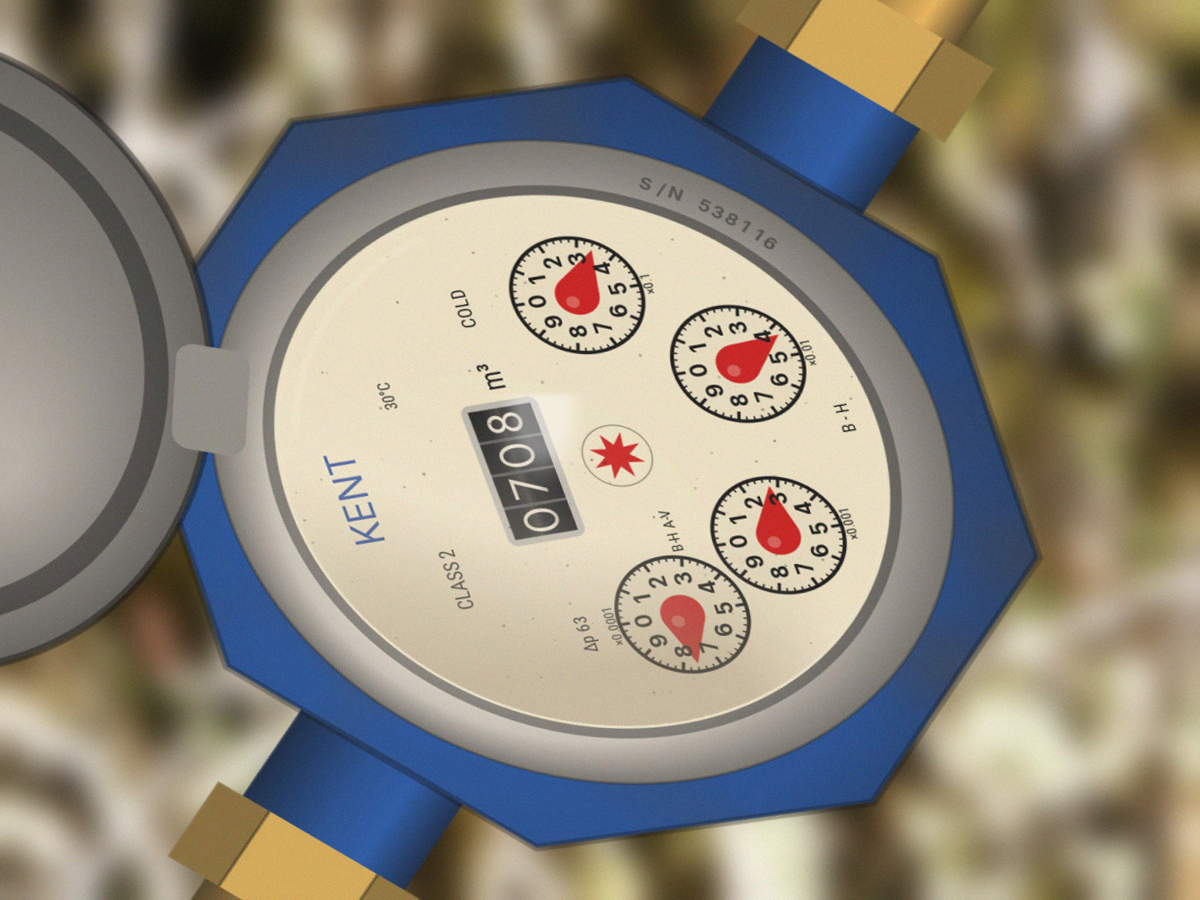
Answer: 708.3427 m³
